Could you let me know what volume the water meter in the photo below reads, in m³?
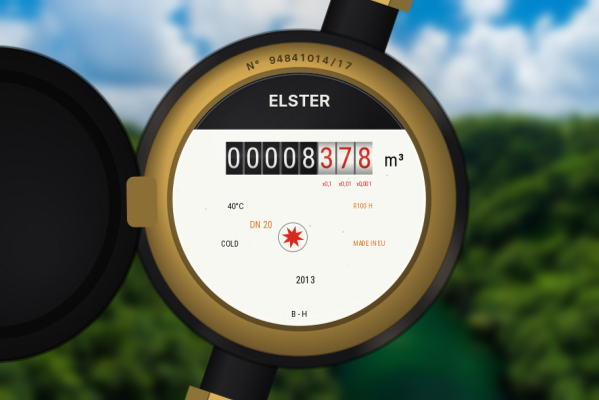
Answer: 8.378 m³
